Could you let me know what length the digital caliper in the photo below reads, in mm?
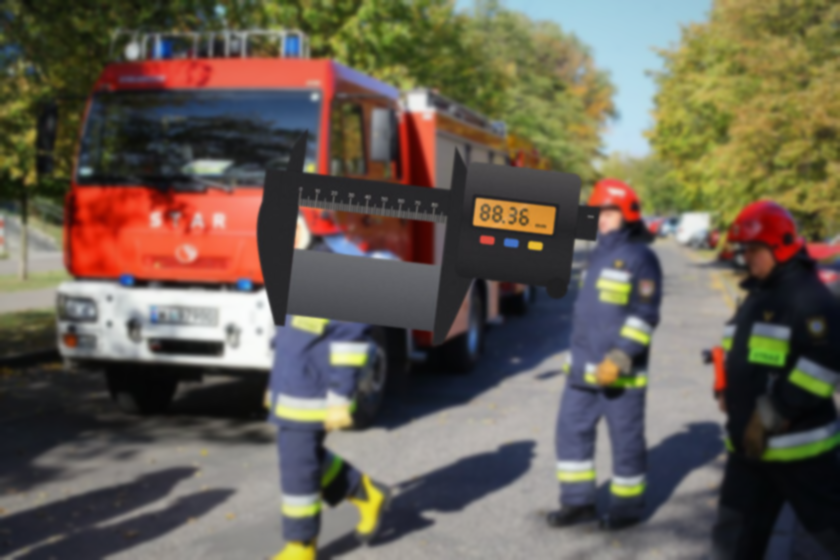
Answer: 88.36 mm
